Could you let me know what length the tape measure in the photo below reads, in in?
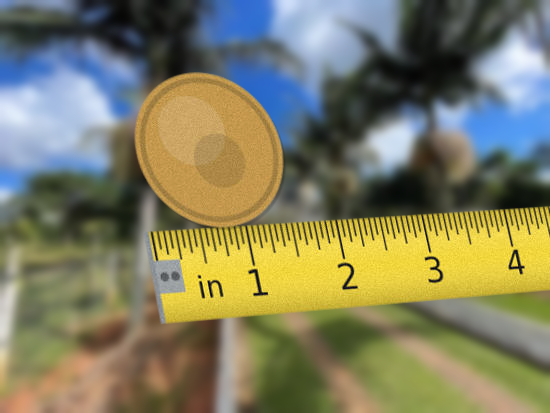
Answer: 1.5625 in
